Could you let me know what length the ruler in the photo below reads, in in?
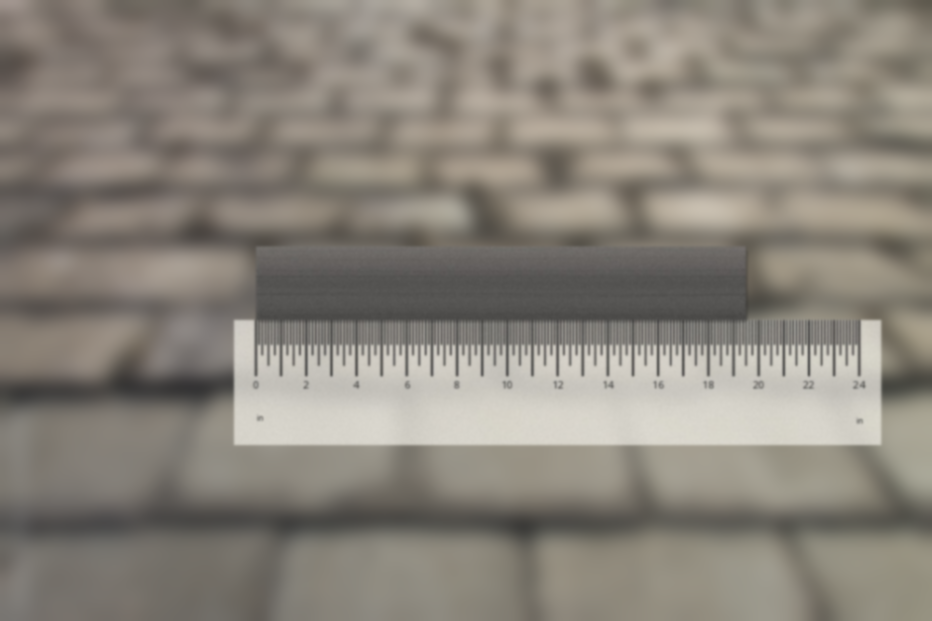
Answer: 19.5 in
